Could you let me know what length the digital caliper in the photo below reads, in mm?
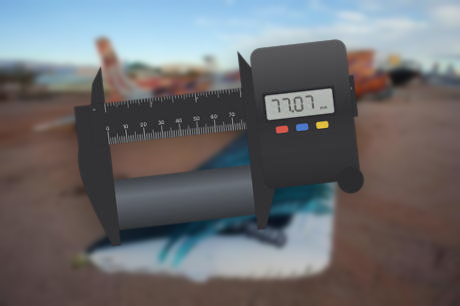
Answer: 77.07 mm
